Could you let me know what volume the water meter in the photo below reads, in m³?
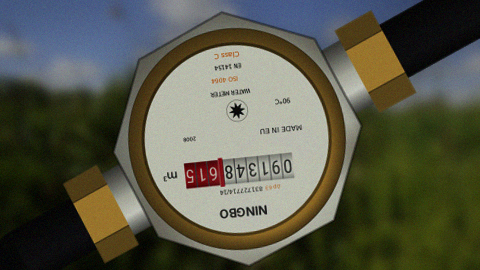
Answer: 91348.615 m³
